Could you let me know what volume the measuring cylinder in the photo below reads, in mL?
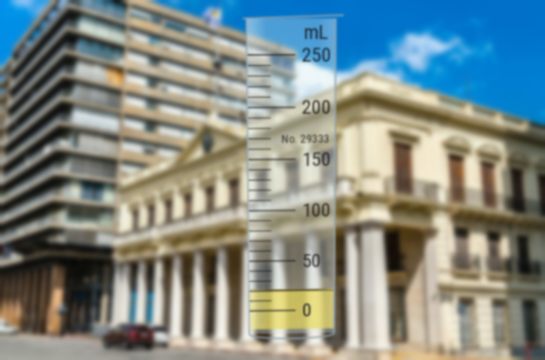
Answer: 20 mL
